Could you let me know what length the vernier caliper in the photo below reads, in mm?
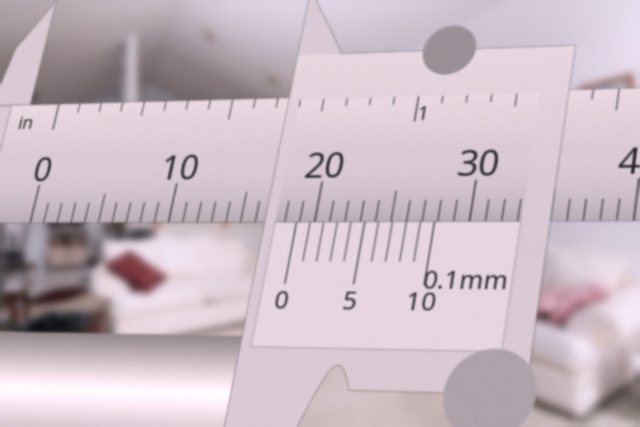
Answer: 18.8 mm
